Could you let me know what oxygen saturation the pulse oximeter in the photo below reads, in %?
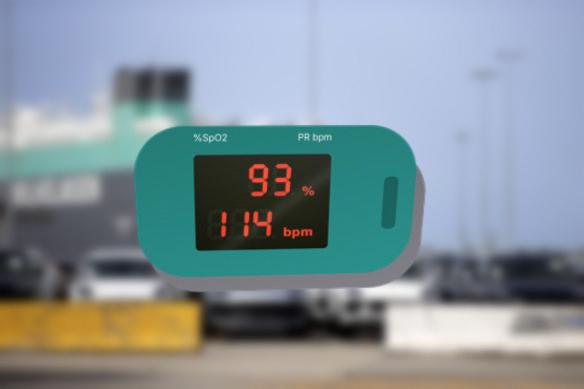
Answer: 93 %
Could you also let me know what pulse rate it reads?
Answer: 114 bpm
